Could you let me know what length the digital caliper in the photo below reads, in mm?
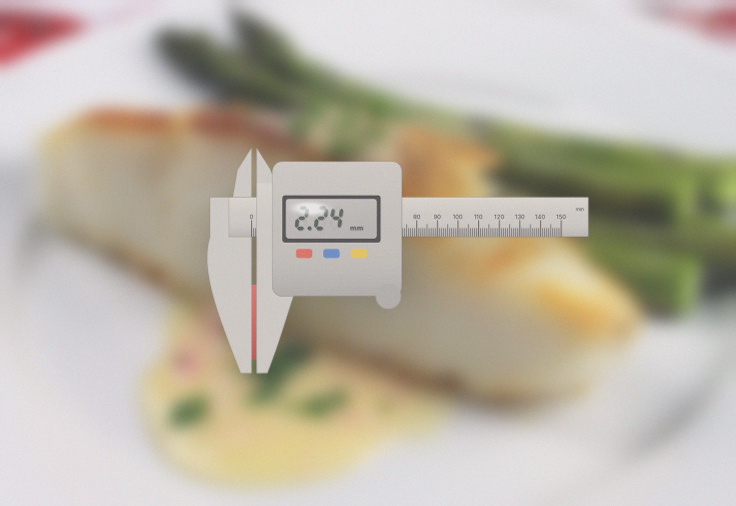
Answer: 2.24 mm
